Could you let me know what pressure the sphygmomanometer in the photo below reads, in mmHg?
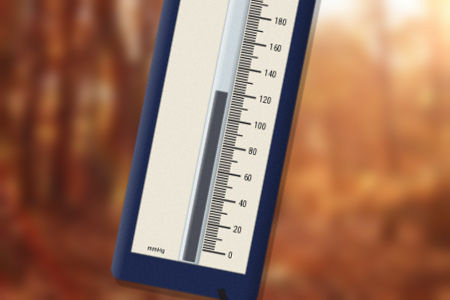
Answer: 120 mmHg
